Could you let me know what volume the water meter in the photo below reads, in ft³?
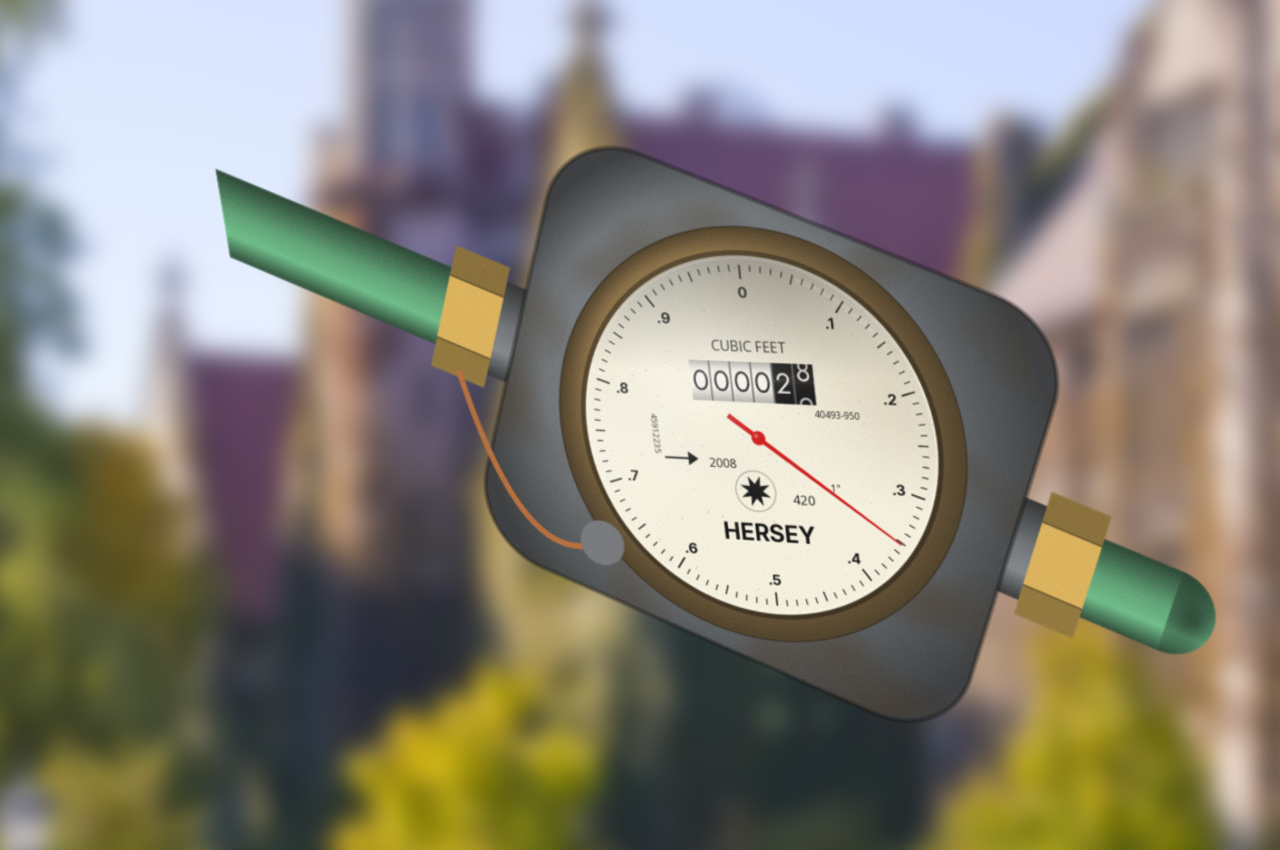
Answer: 28.35 ft³
